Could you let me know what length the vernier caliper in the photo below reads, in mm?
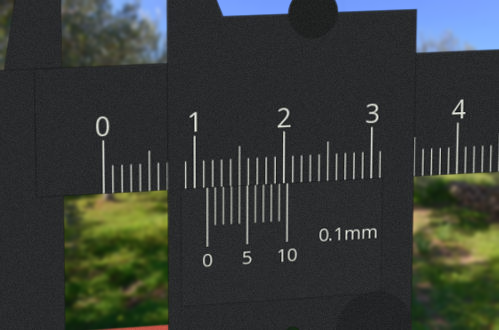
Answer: 11.4 mm
